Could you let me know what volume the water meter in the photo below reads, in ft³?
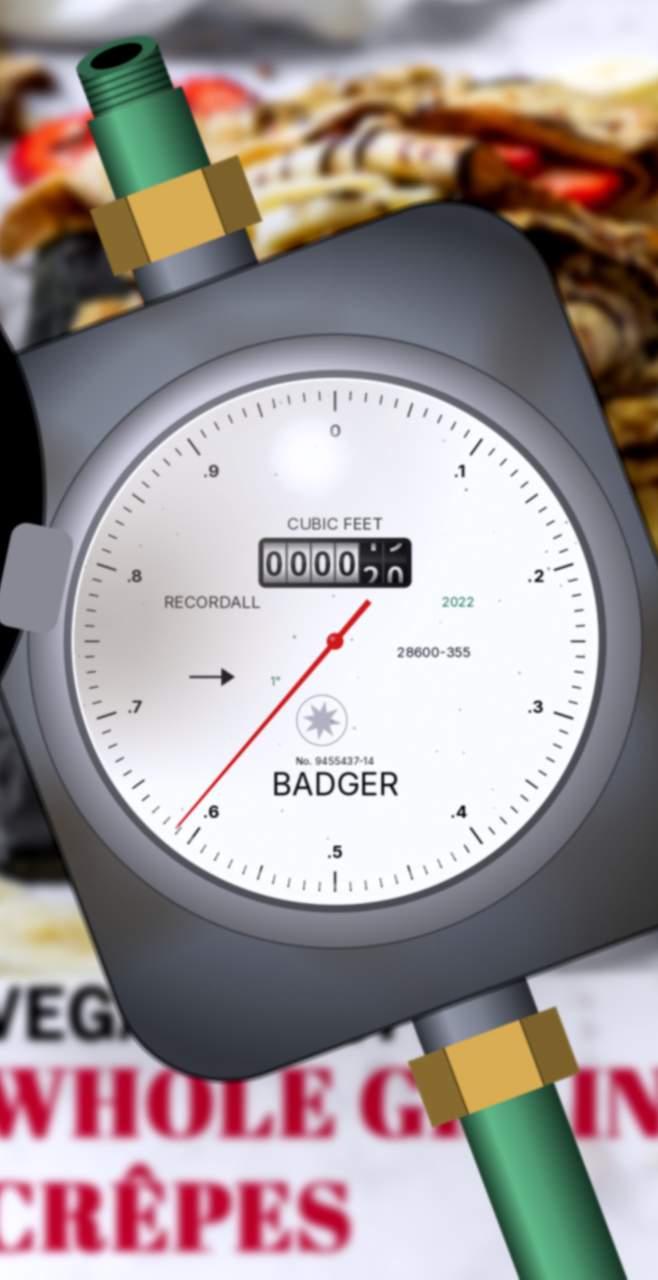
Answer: 19.61 ft³
